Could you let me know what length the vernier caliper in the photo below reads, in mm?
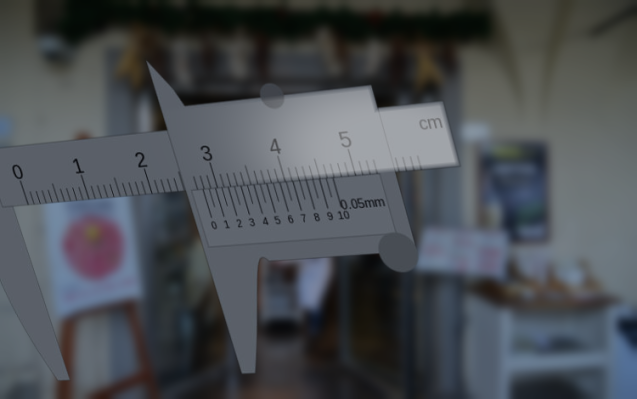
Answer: 27.8 mm
